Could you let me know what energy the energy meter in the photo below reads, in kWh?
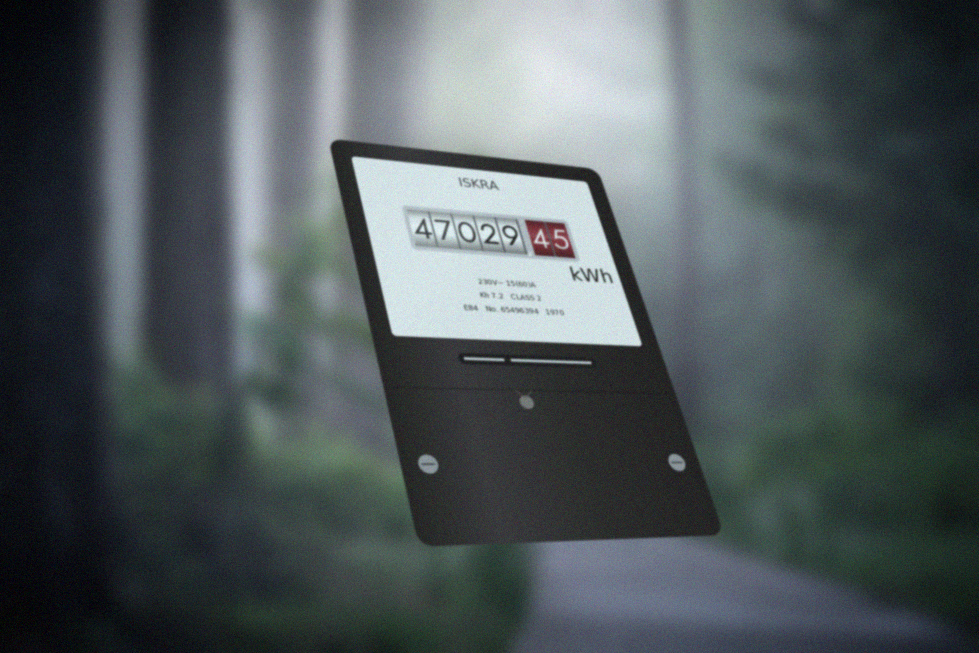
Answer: 47029.45 kWh
